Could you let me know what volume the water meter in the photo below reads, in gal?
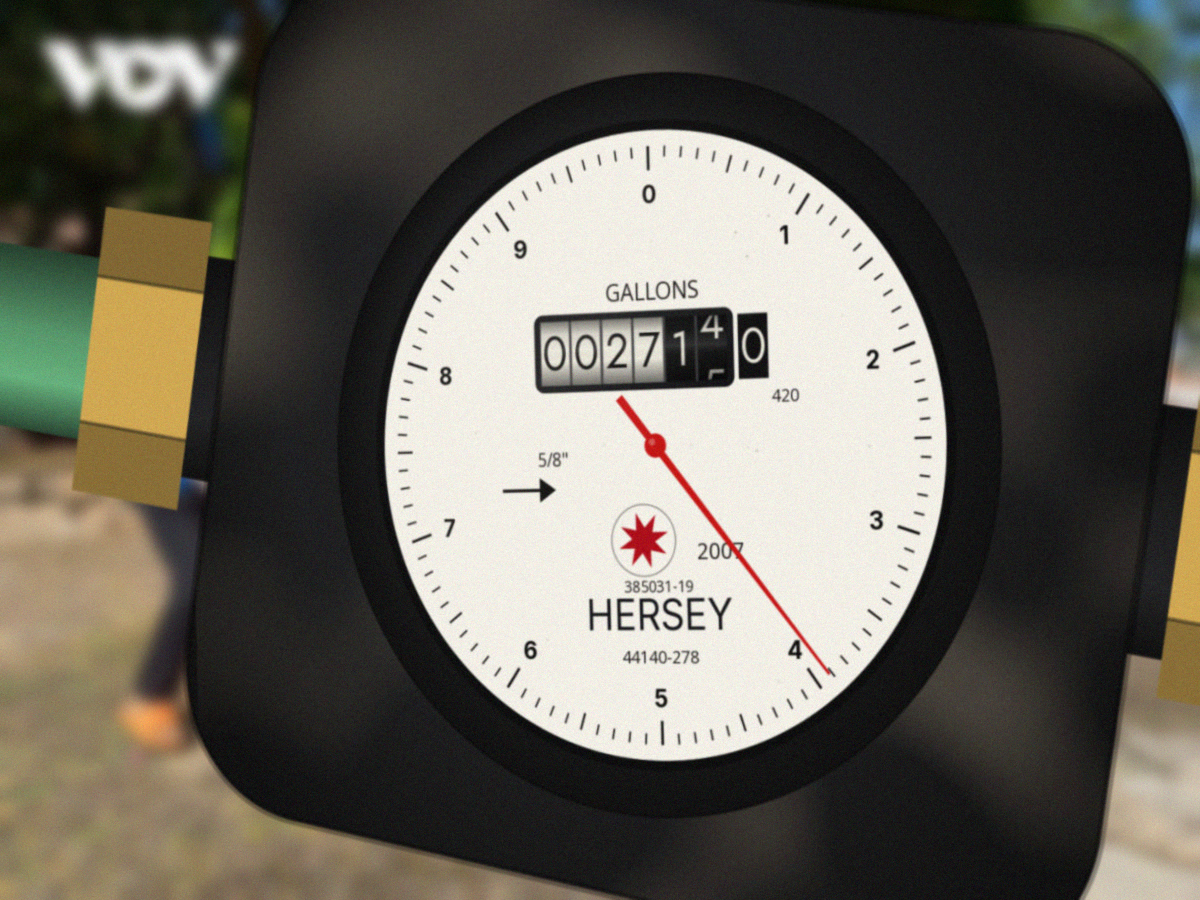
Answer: 27143.9 gal
